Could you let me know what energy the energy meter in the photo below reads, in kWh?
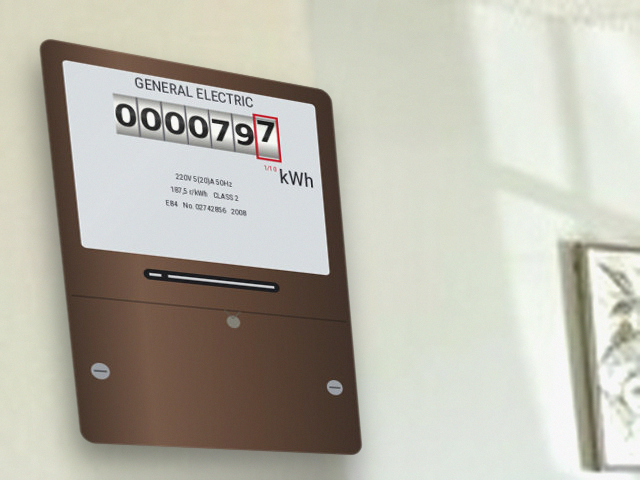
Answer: 79.7 kWh
